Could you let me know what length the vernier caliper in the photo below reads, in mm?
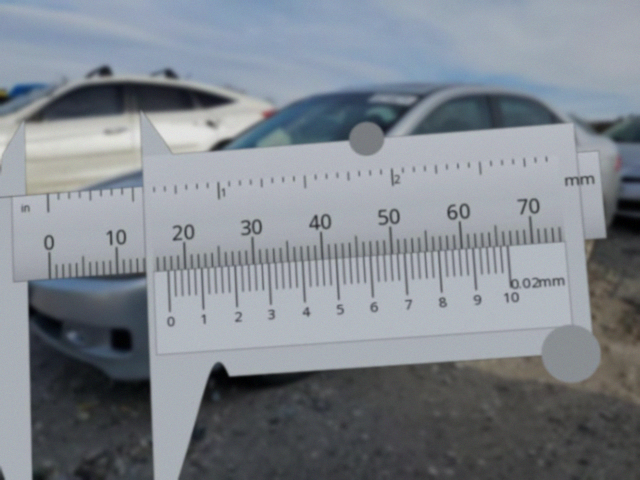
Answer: 17.5 mm
